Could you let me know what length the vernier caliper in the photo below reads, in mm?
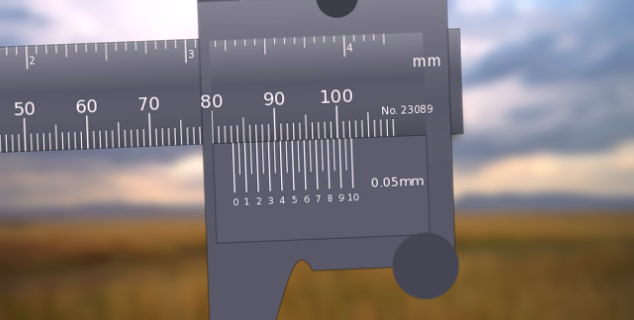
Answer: 83.2 mm
